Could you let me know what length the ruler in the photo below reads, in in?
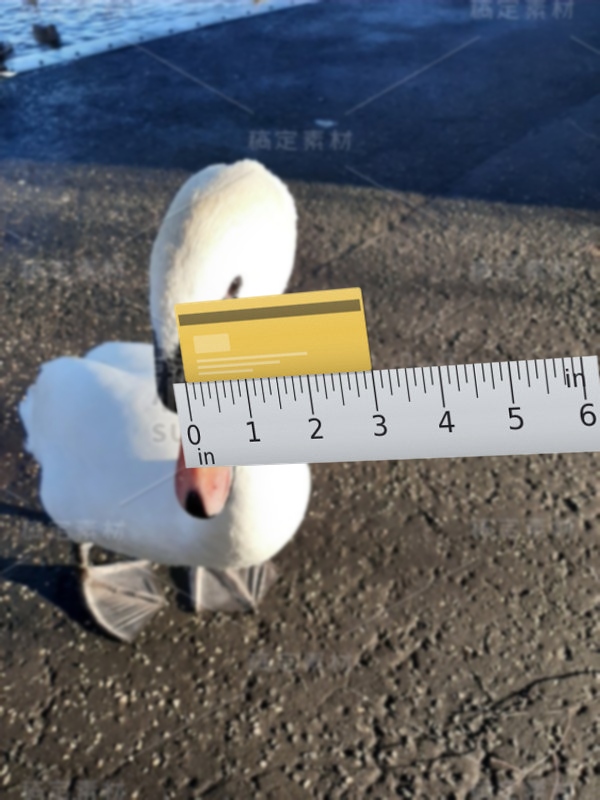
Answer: 3 in
